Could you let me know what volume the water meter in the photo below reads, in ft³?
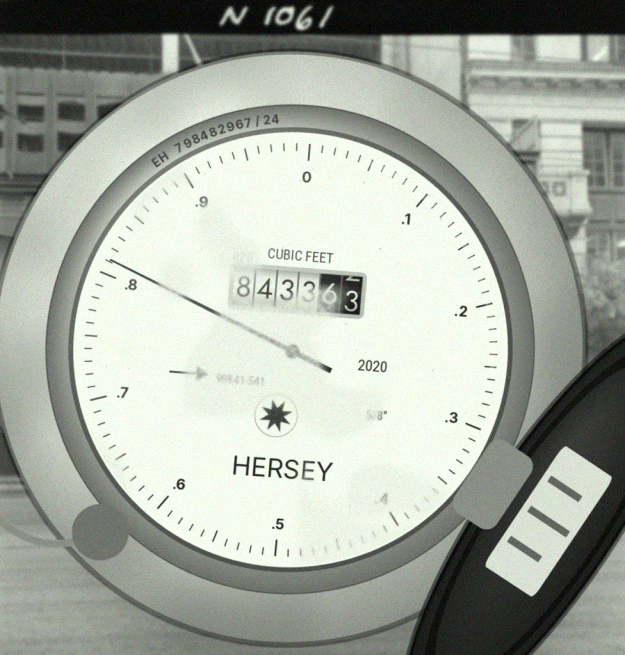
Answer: 843362.81 ft³
